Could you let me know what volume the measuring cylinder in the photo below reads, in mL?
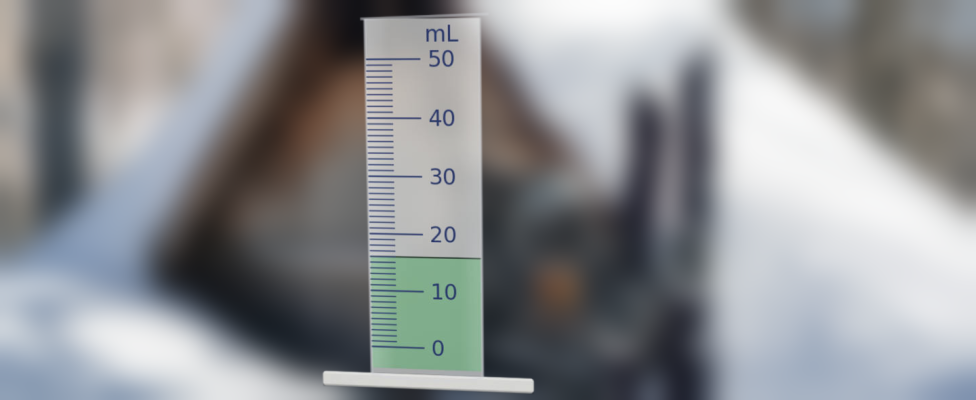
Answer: 16 mL
